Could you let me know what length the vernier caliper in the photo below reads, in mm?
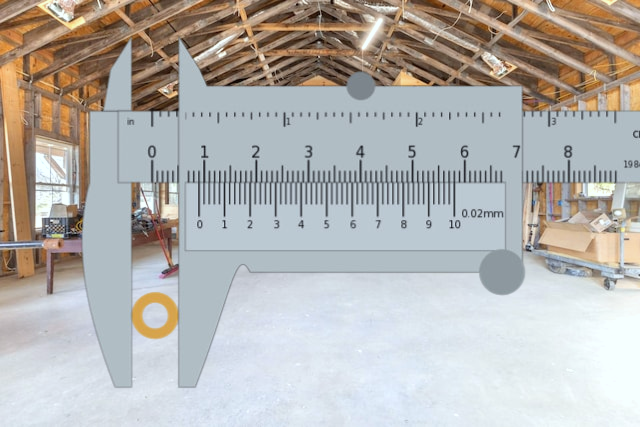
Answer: 9.0 mm
